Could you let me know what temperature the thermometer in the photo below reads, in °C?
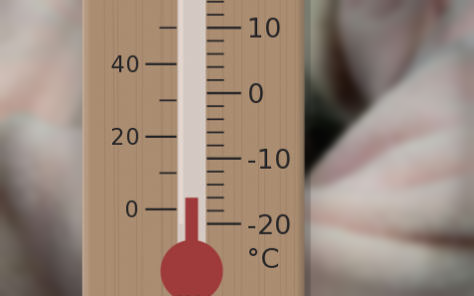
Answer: -16 °C
